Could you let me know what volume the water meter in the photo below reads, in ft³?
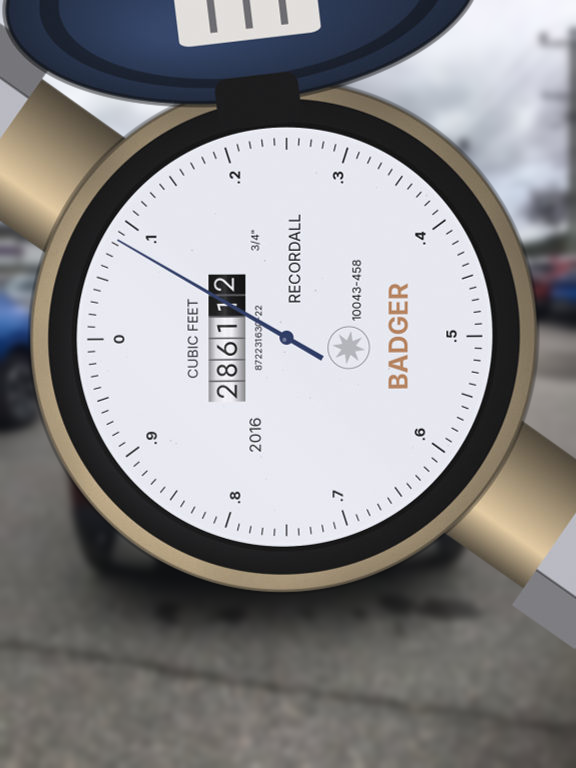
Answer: 286112.08 ft³
